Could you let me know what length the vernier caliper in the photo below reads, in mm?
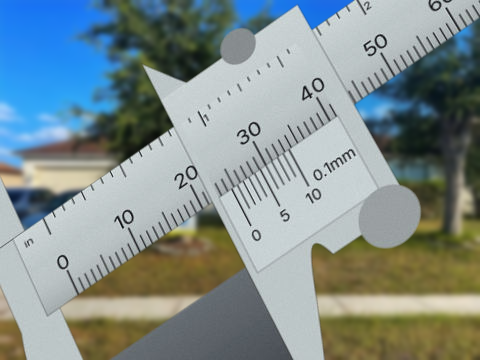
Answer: 24.6 mm
